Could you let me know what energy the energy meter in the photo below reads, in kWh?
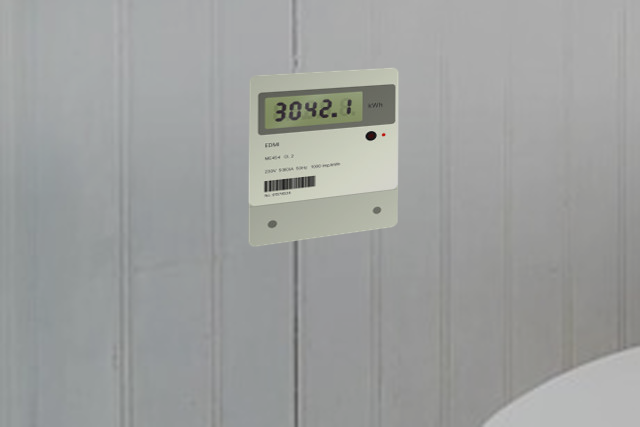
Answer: 3042.1 kWh
